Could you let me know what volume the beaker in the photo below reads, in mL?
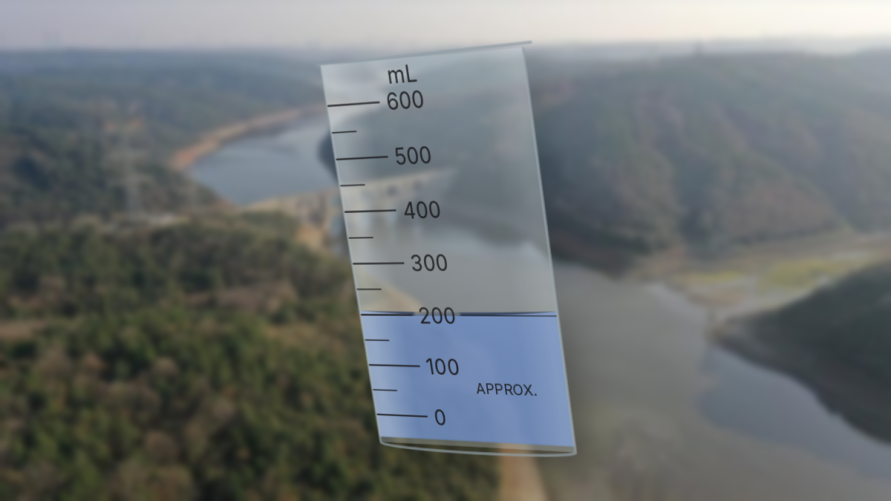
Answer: 200 mL
